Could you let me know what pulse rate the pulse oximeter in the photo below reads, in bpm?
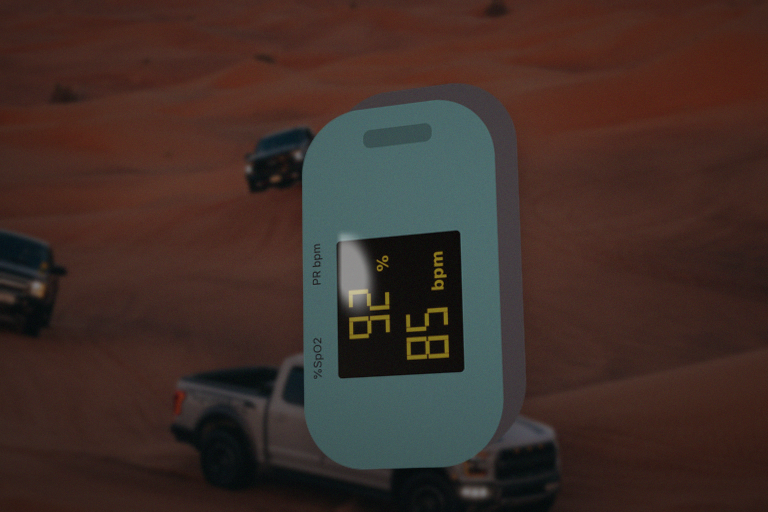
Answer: 85 bpm
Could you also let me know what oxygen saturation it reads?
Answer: 92 %
